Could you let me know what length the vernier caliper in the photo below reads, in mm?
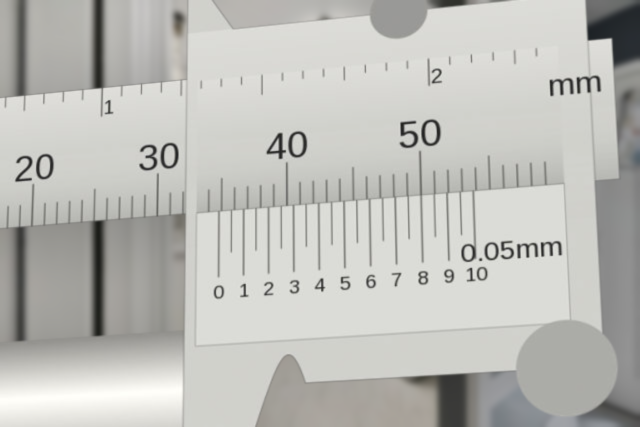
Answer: 34.8 mm
